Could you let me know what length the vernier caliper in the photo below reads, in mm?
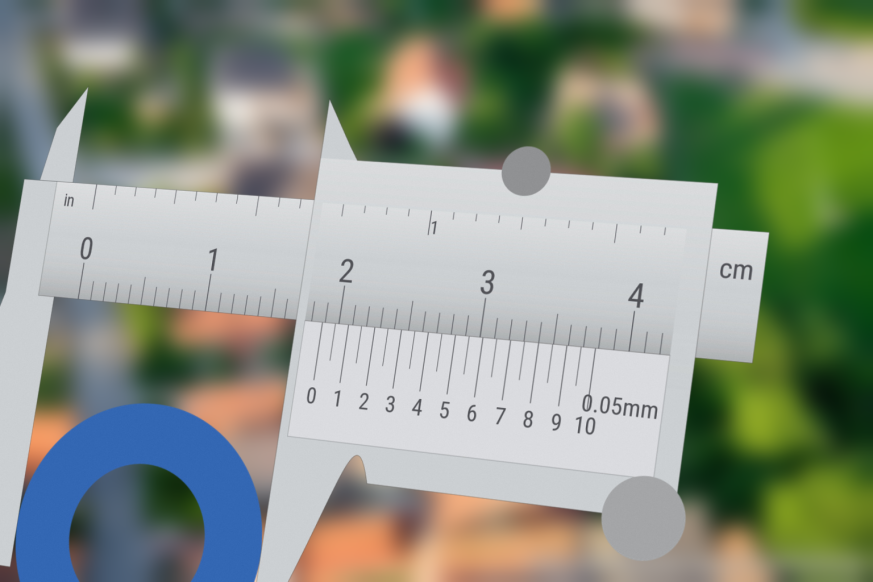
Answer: 18.8 mm
